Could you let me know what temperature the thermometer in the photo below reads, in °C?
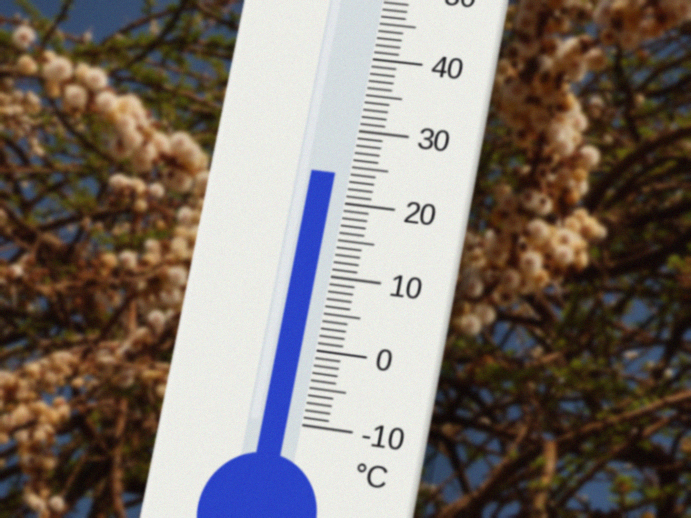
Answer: 24 °C
